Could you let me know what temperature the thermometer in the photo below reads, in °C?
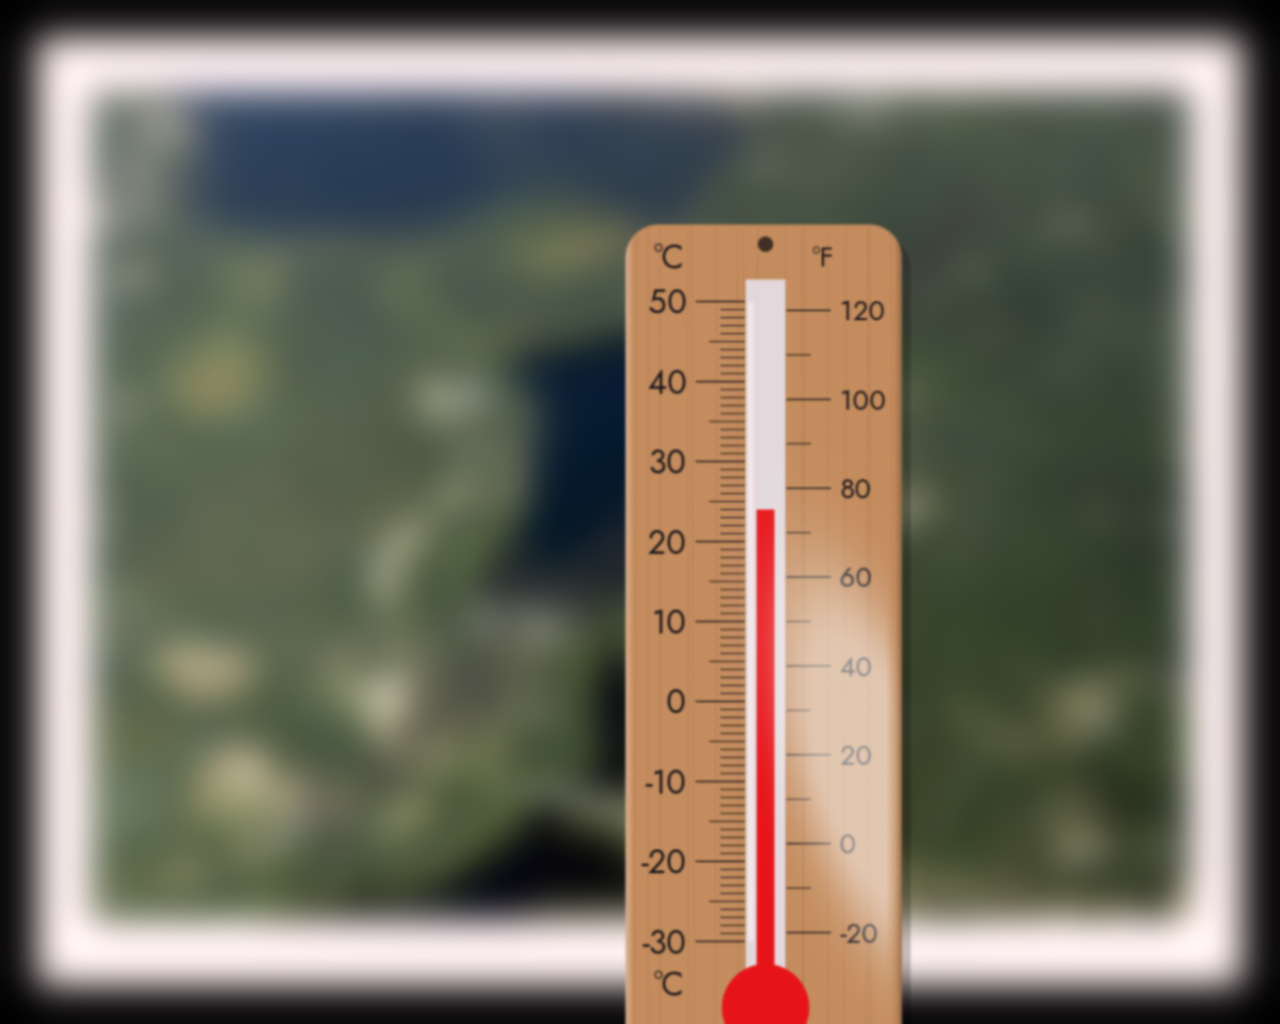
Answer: 24 °C
